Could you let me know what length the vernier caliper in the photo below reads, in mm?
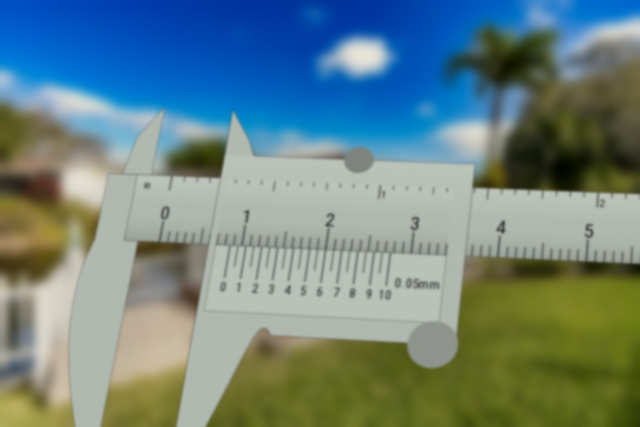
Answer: 8.6 mm
